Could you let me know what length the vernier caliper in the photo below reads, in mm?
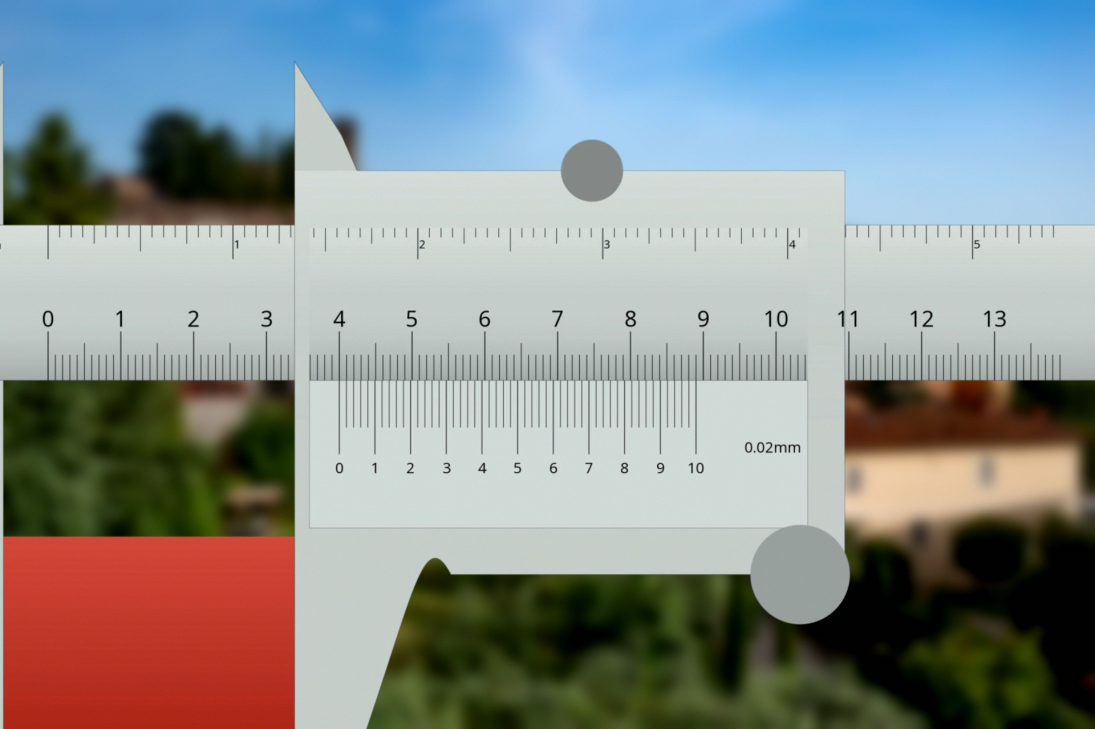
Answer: 40.0 mm
